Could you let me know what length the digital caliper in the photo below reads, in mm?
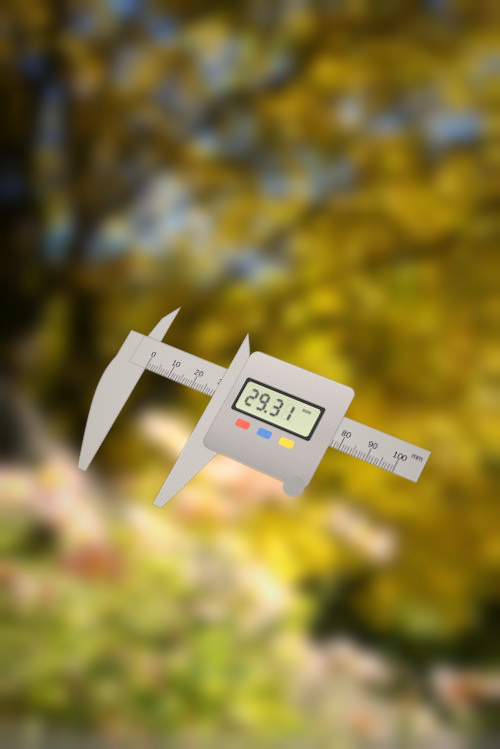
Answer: 29.31 mm
